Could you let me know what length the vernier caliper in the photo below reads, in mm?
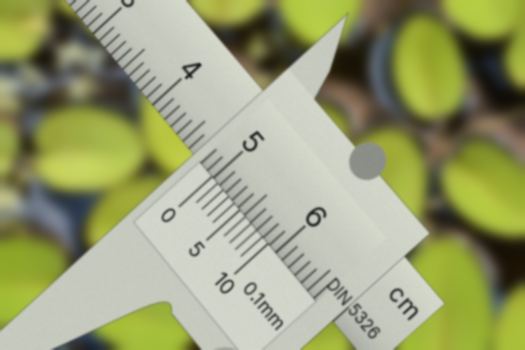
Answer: 49.8 mm
